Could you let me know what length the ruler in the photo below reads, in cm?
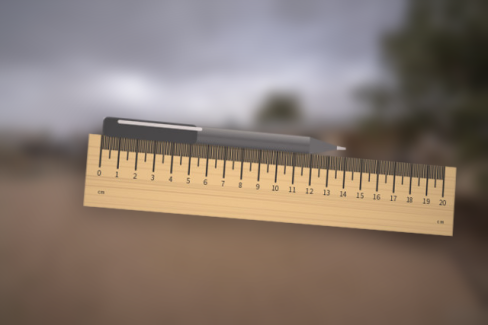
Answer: 14 cm
